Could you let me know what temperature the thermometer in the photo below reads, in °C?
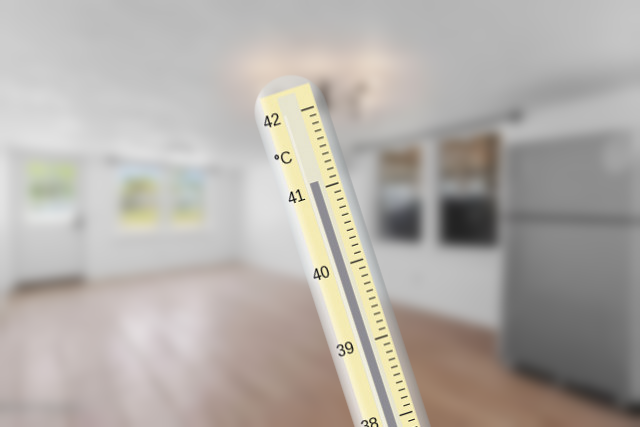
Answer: 41.1 °C
